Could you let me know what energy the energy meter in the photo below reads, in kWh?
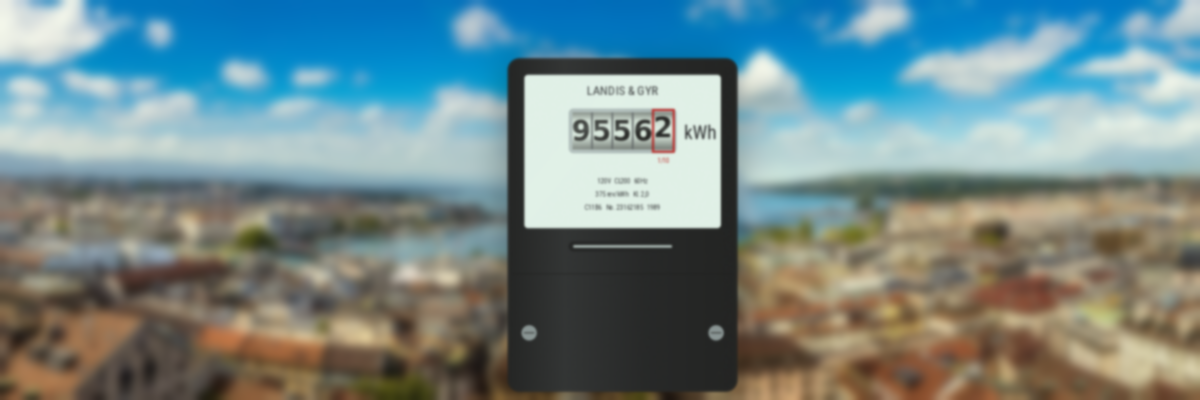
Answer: 9556.2 kWh
